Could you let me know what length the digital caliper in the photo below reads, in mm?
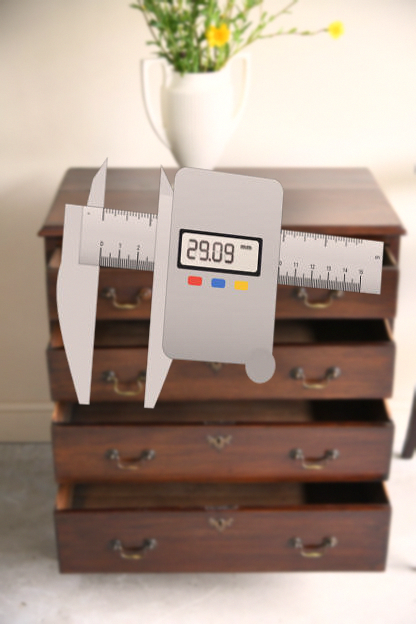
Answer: 29.09 mm
